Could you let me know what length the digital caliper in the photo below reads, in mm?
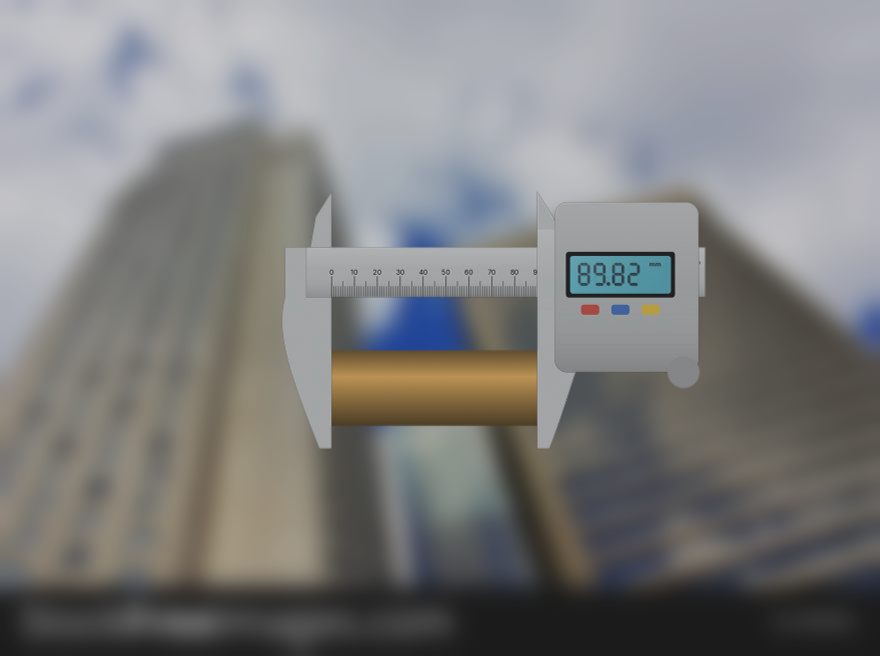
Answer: 89.82 mm
